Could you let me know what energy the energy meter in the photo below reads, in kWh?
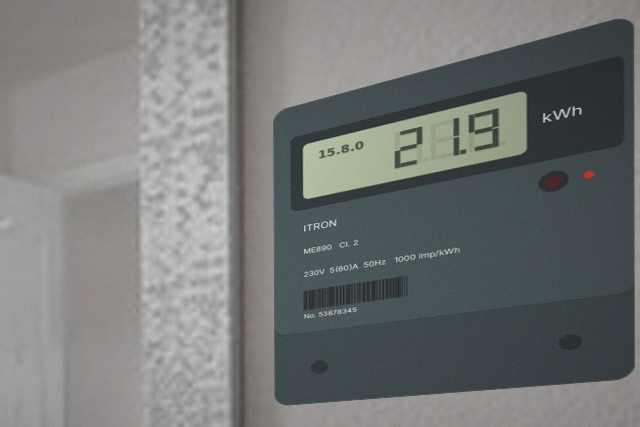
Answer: 21.9 kWh
